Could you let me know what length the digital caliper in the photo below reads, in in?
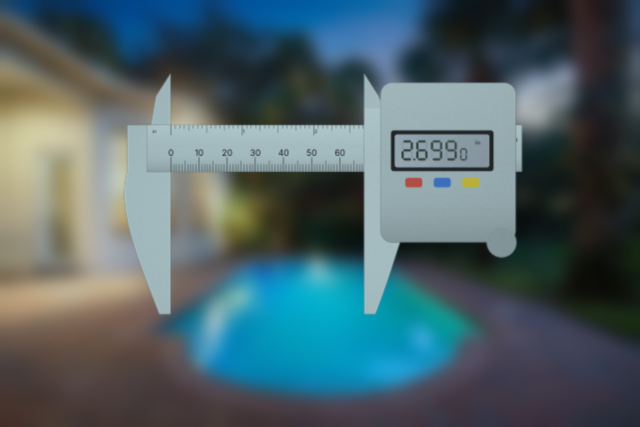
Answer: 2.6990 in
